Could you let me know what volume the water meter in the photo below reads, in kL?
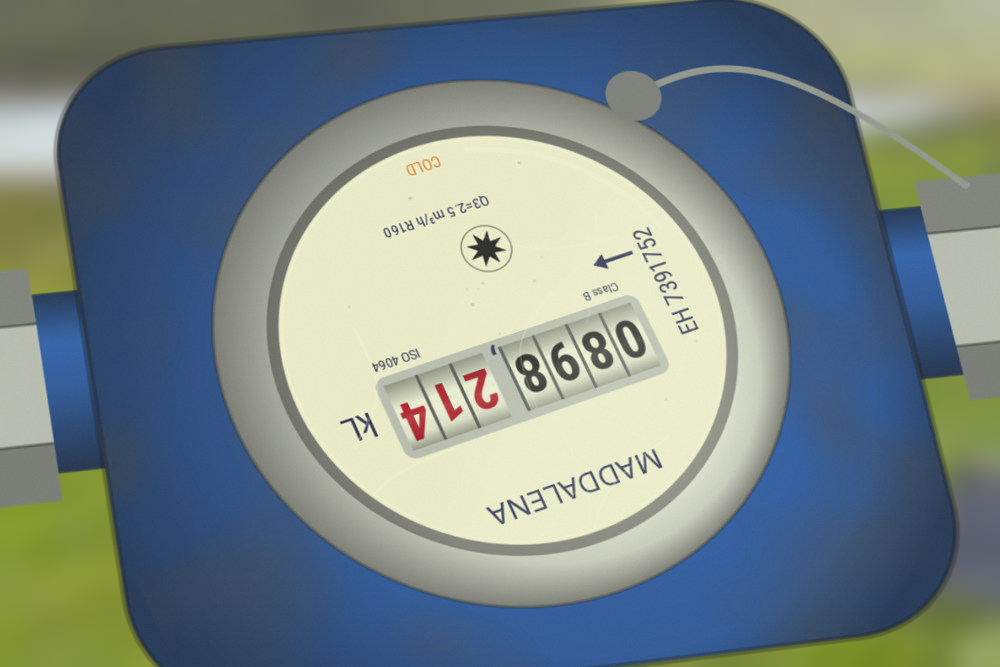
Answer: 898.214 kL
